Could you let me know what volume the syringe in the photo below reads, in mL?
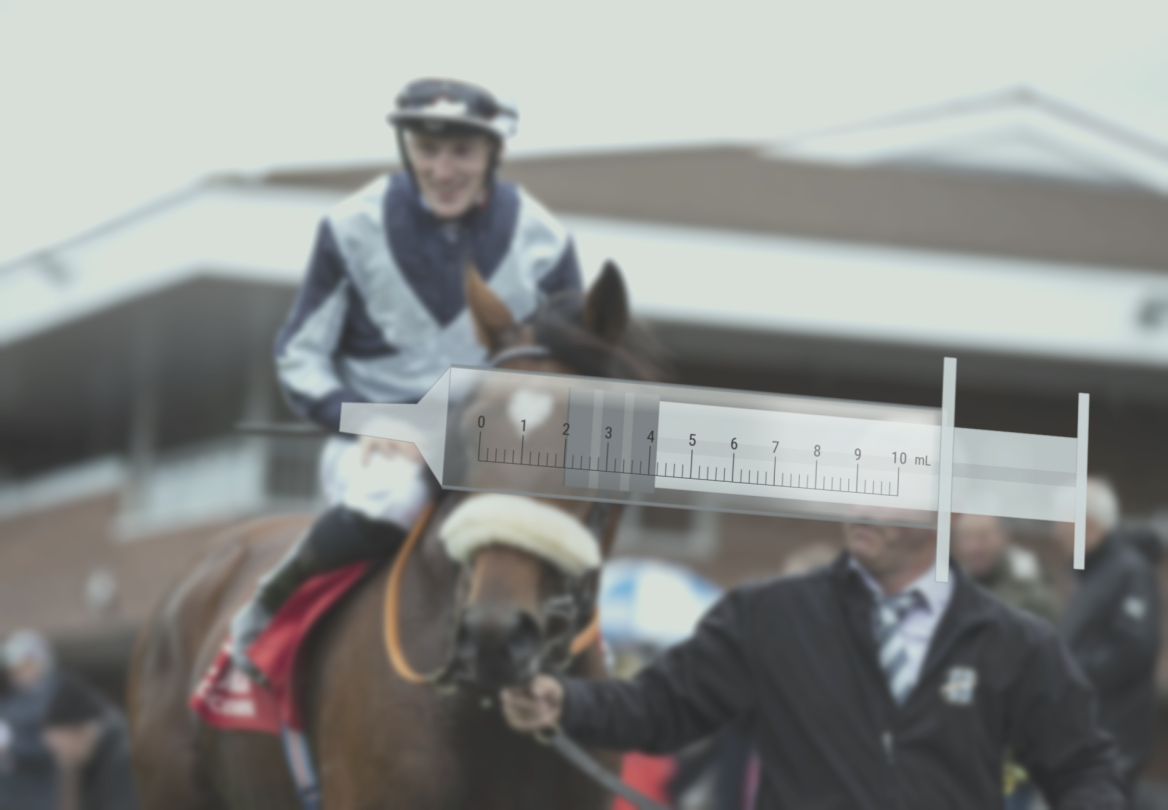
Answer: 2 mL
